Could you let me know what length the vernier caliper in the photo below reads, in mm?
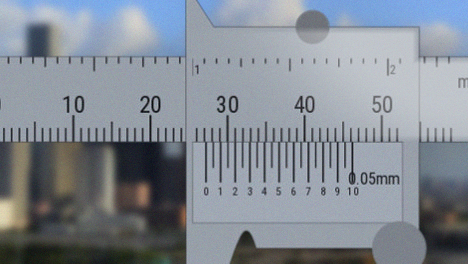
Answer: 27.2 mm
